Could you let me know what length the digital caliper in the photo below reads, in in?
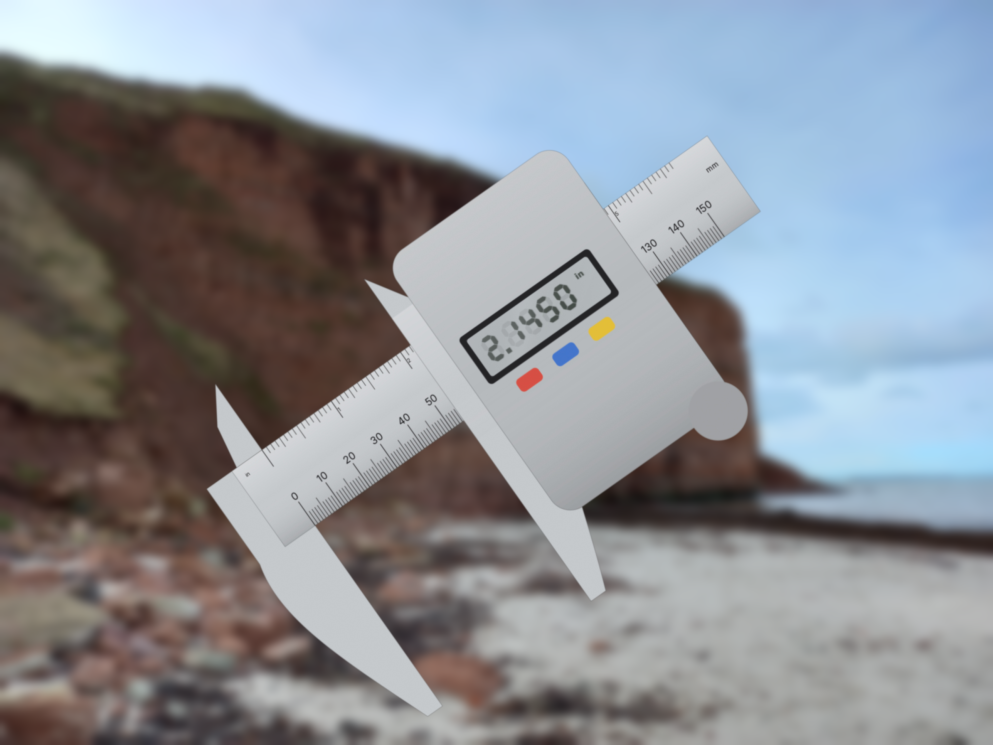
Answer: 2.1450 in
